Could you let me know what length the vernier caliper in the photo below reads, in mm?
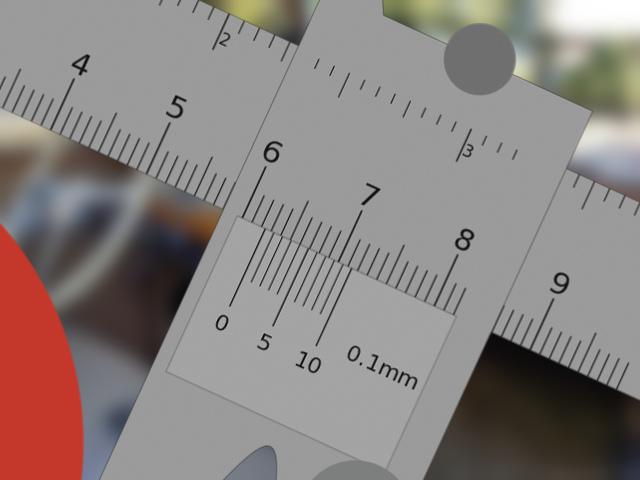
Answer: 62.4 mm
